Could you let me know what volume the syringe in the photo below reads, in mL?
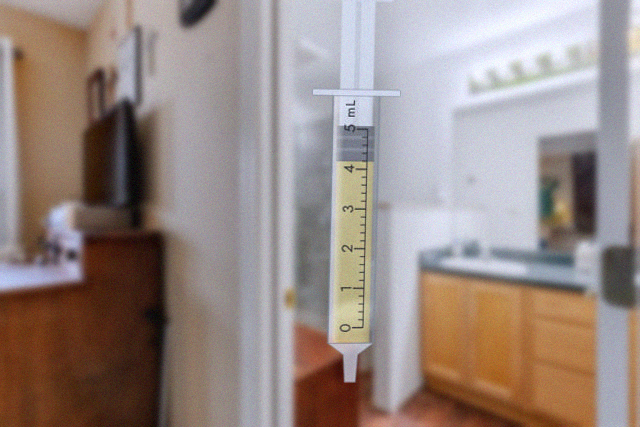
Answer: 4.2 mL
